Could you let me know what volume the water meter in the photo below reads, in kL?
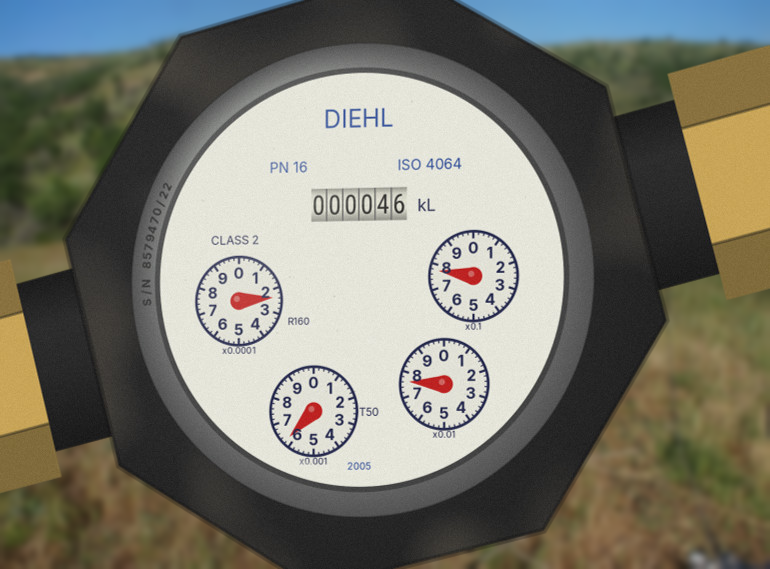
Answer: 46.7762 kL
